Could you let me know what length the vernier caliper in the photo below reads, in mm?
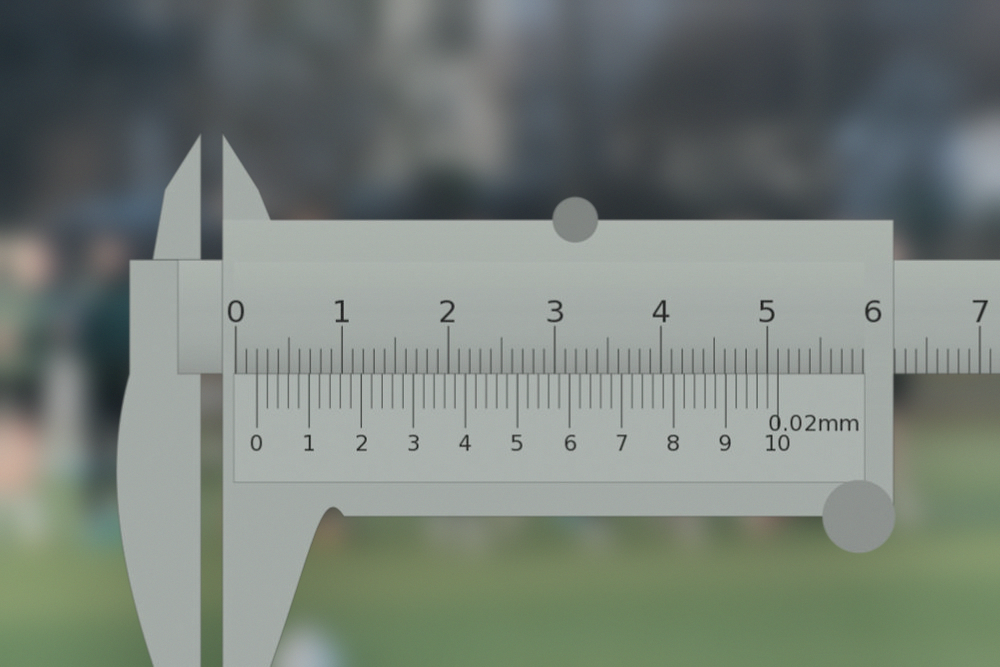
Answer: 2.0 mm
